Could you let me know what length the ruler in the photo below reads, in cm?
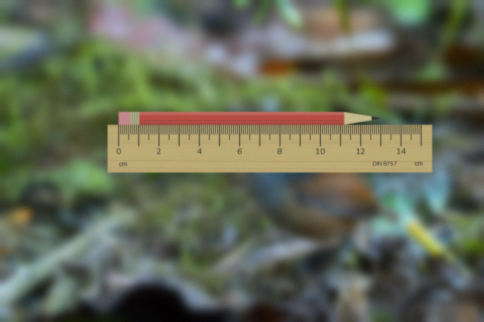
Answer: 13 cm
